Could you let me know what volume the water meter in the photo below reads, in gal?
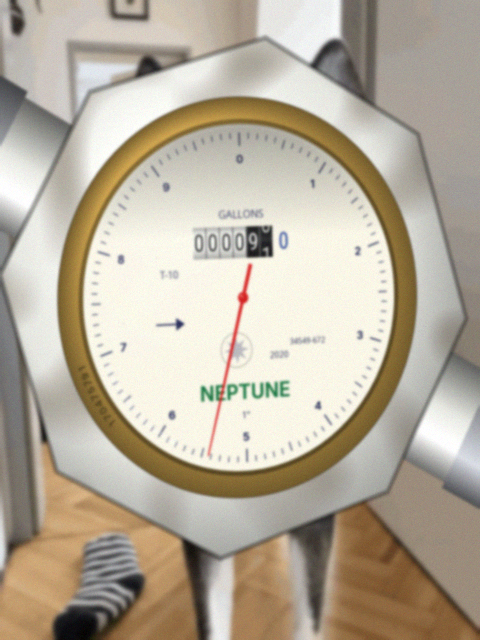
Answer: 905.4 gal
